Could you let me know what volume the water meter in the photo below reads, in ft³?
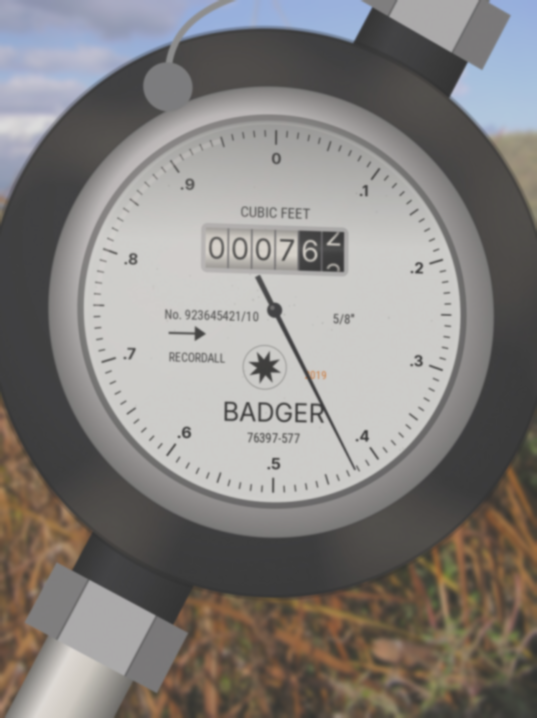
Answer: 762.42 ft³
